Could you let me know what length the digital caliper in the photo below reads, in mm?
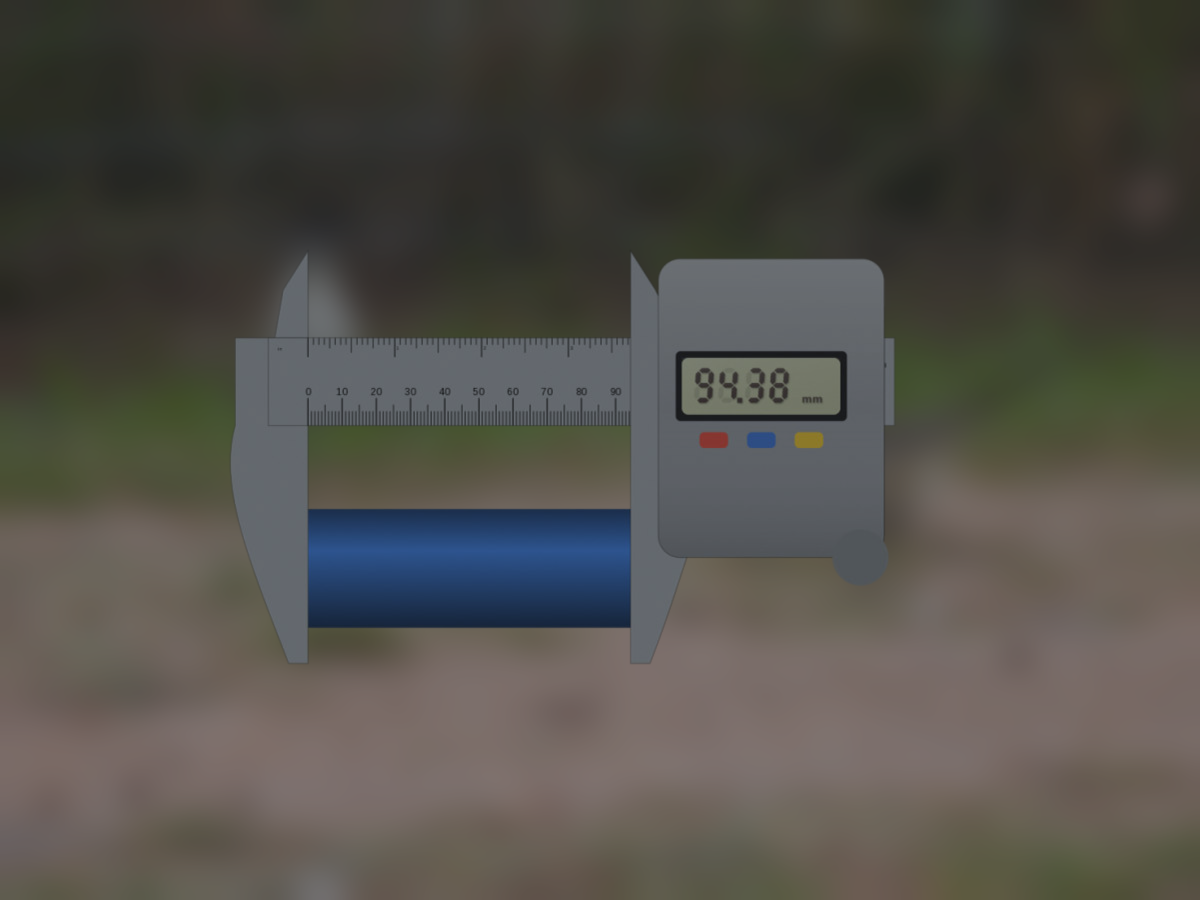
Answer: 94.38 mm
